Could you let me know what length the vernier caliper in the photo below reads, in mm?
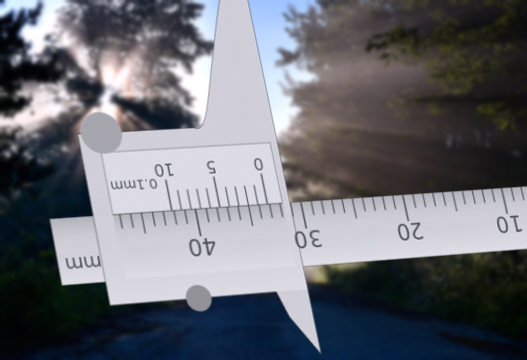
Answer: 33.2 mm
